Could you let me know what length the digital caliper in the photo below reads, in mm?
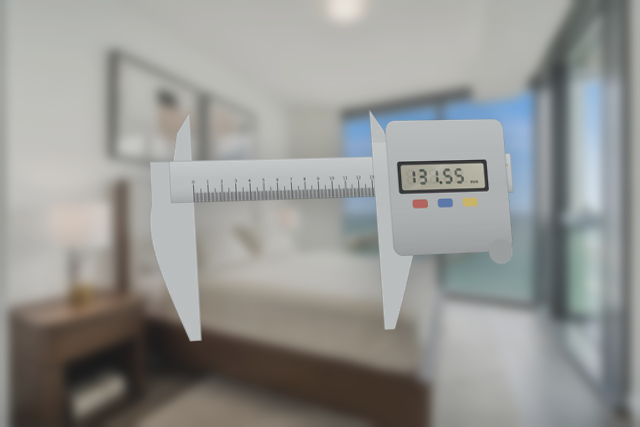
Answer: 131.55 mm
